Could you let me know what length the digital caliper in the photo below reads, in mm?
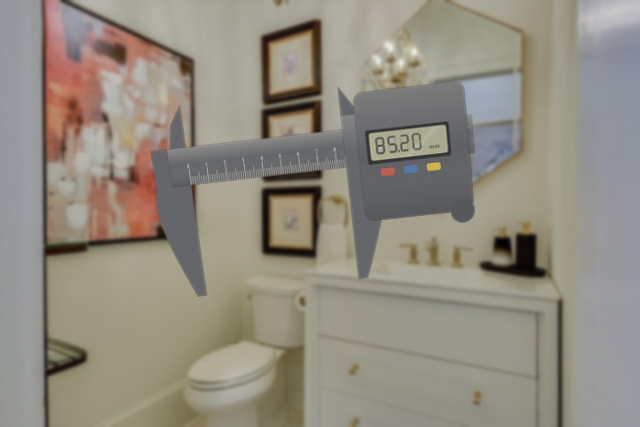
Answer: 85.20 mm
